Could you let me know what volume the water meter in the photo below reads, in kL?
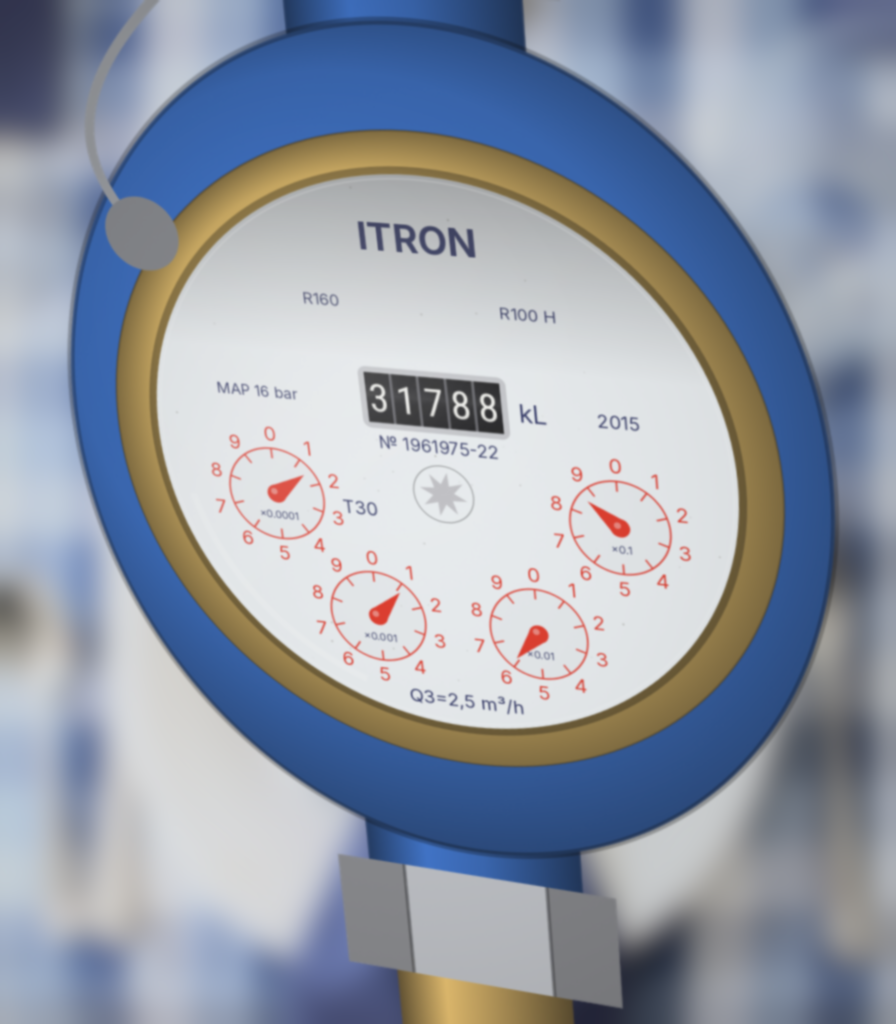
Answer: 31788.8611 kL
